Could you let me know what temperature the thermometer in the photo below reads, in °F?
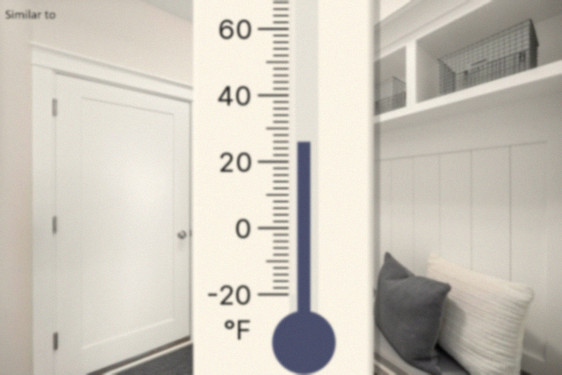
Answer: 26 °F
